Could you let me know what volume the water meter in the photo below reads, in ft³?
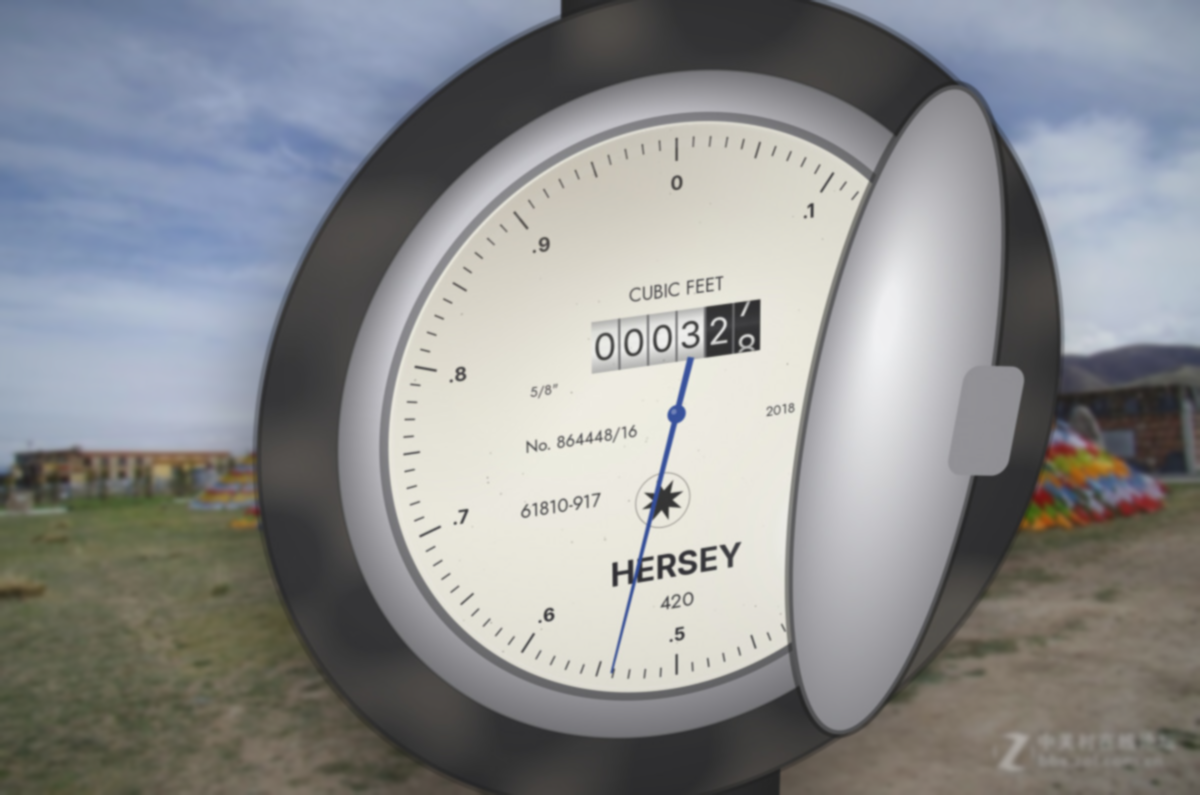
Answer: 327.54 ft³
